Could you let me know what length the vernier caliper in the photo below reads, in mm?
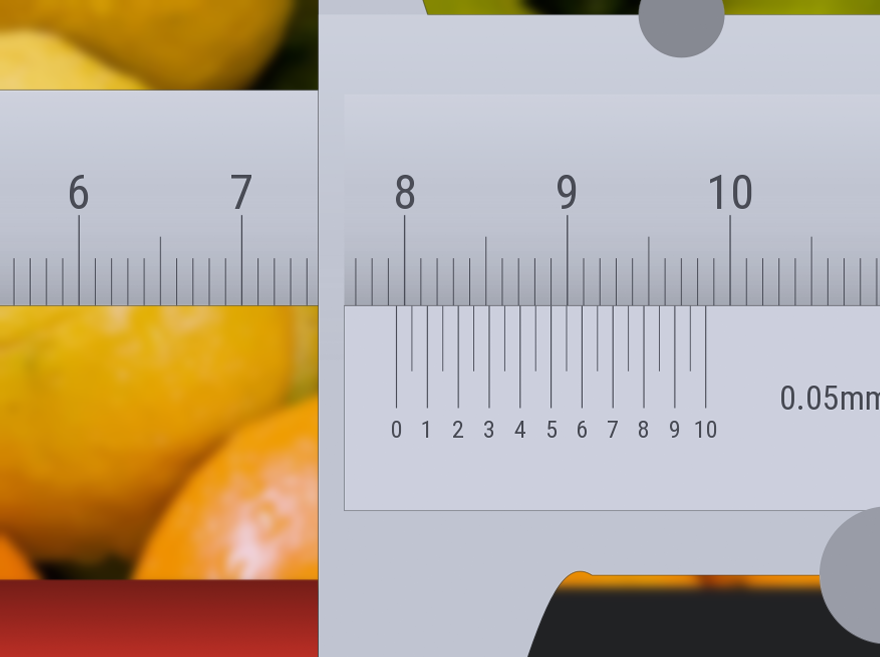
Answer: 79.5 mm
